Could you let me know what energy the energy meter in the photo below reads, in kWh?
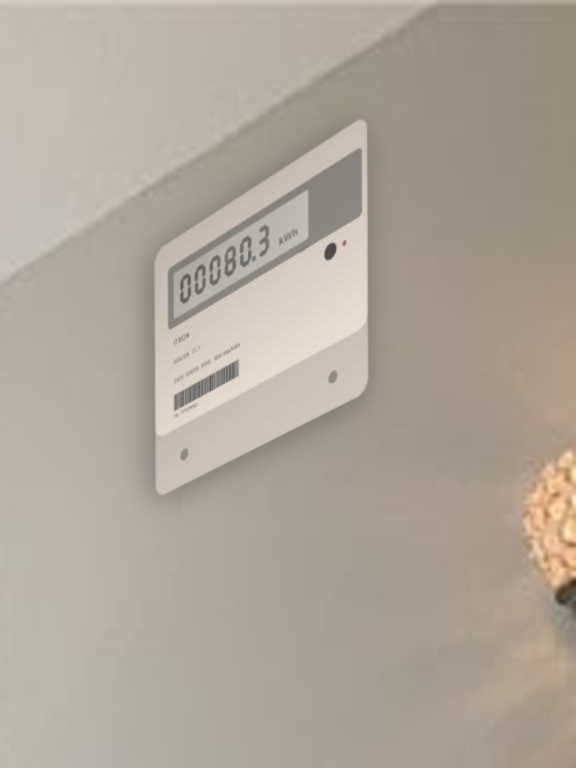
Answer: 80.3 kWh
